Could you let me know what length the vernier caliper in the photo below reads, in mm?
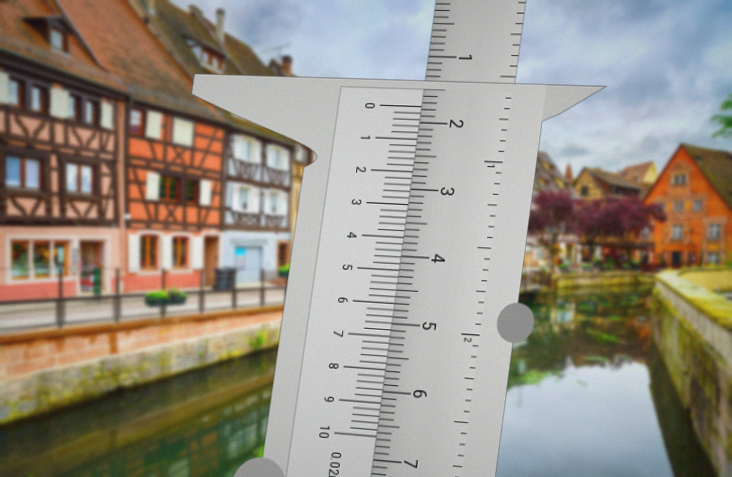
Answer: 17.6 mm
